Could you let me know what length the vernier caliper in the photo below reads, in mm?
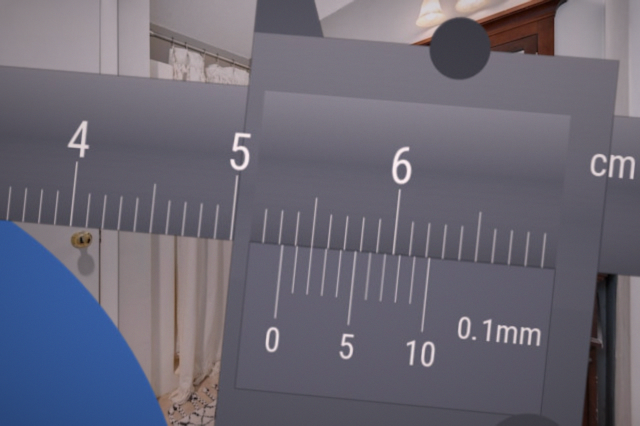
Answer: 53.2 mm
